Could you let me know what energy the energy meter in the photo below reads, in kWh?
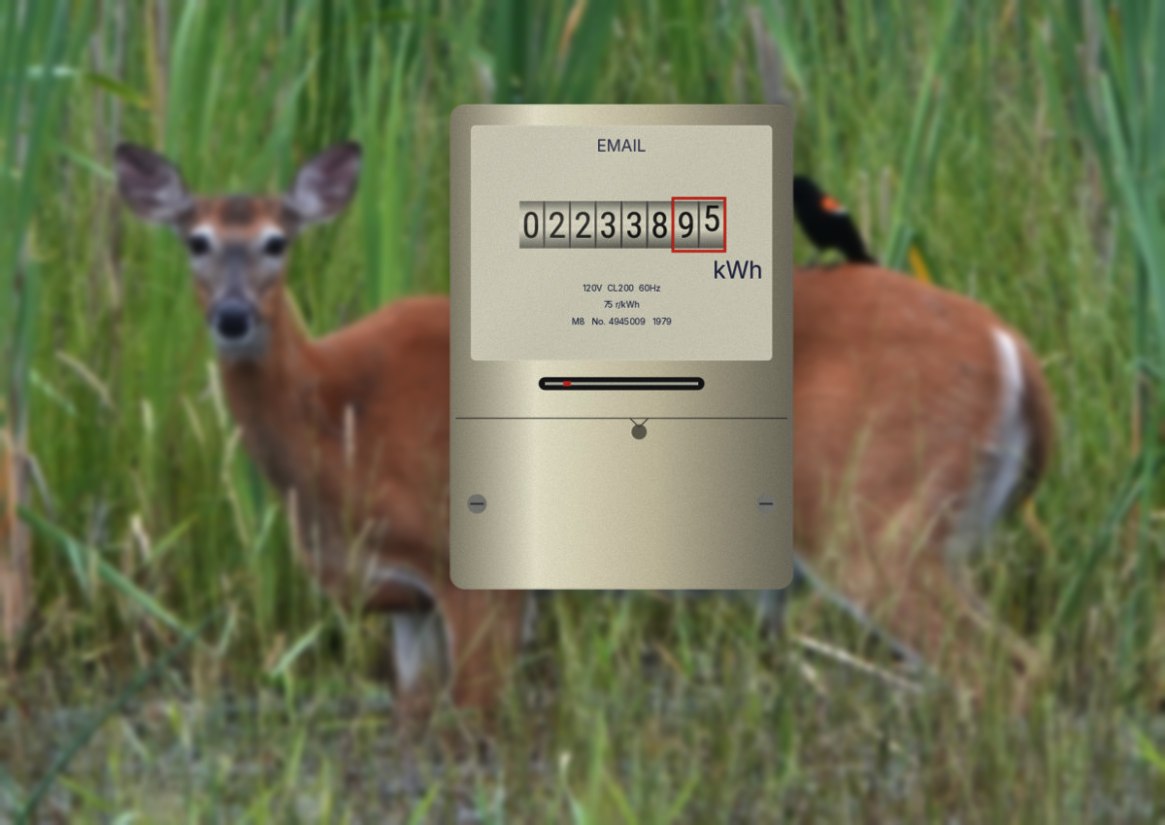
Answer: 22338.95 kWh
